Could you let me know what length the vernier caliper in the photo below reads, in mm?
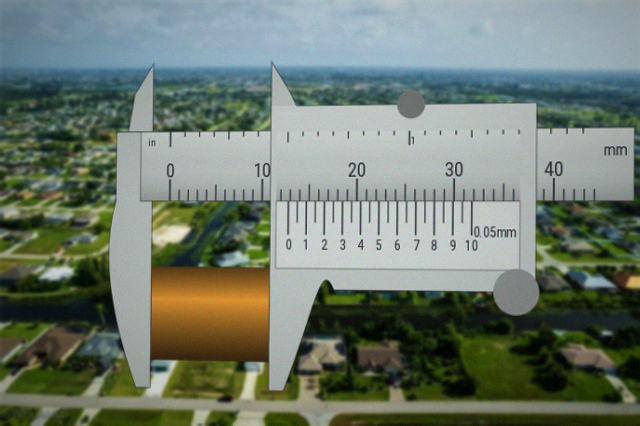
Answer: 12.8 mm
